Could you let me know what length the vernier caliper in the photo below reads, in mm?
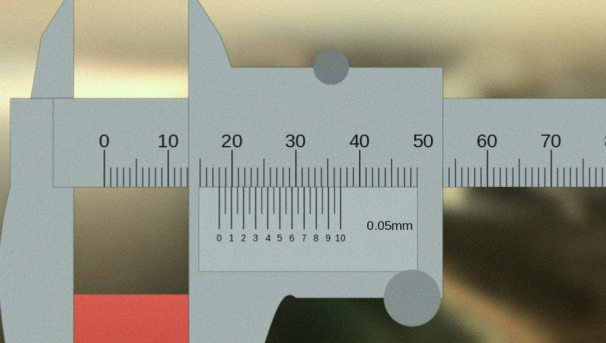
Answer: 18.0 mm
